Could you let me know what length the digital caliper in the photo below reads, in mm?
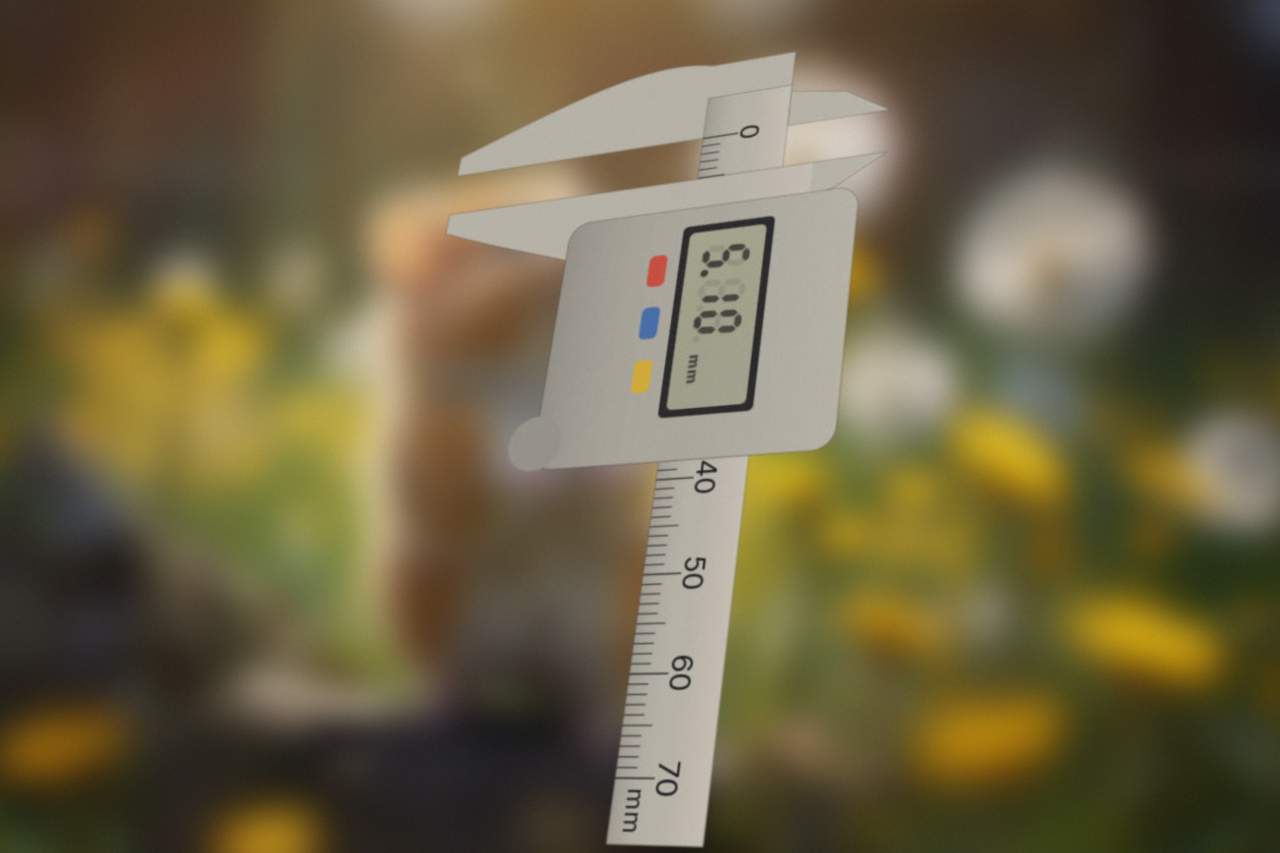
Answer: 5.10 mm
